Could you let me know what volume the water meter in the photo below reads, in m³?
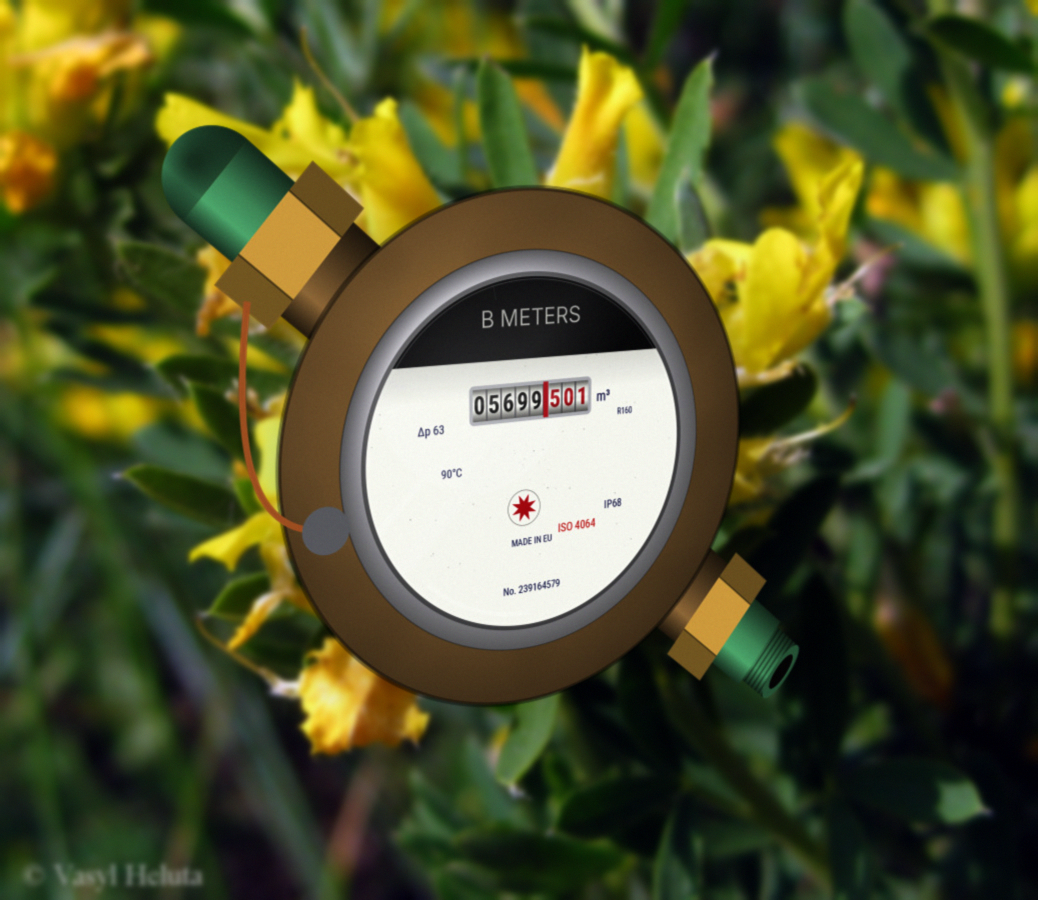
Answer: 5699.501 m³
